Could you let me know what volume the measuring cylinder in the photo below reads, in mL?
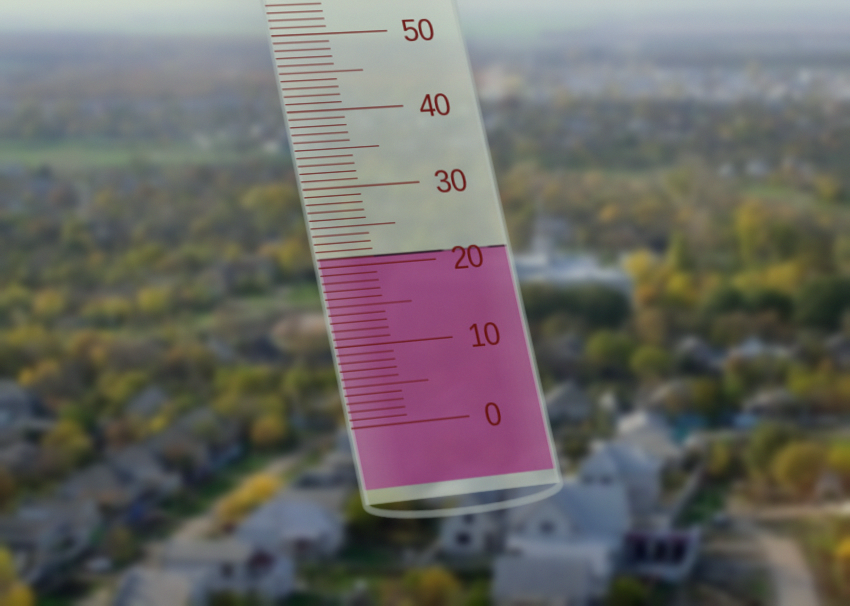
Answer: 21 mL
